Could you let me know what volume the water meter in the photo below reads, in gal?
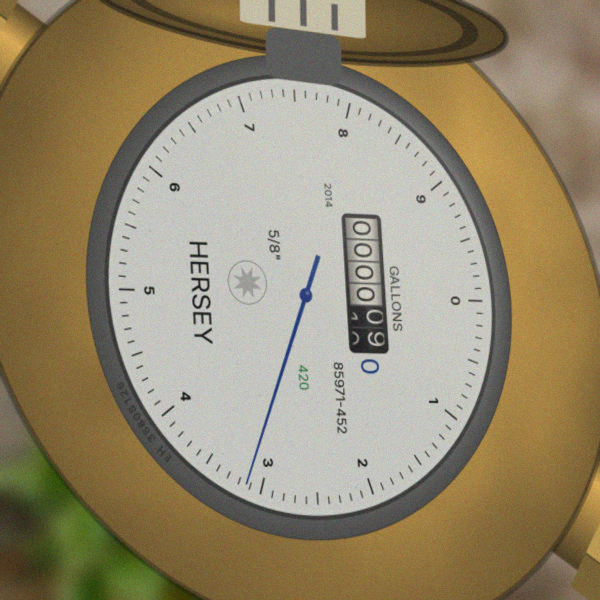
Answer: 93.1 gal
